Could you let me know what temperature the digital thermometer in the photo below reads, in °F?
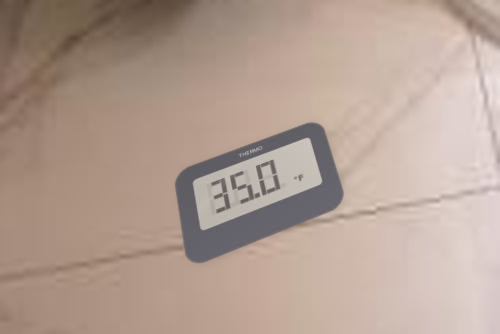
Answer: 35.0 °F
